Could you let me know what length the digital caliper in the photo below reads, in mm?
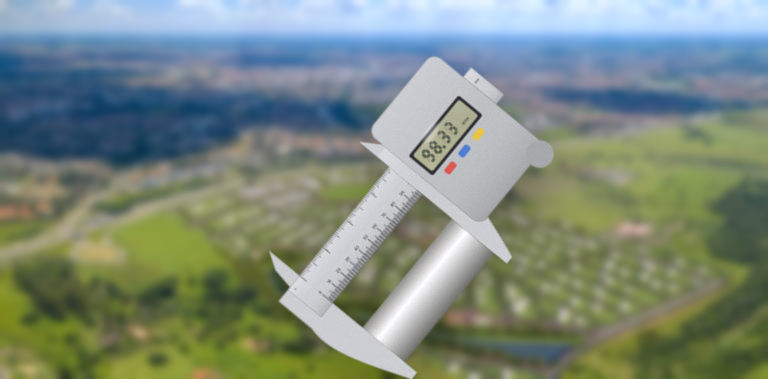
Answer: 98.33 mm
